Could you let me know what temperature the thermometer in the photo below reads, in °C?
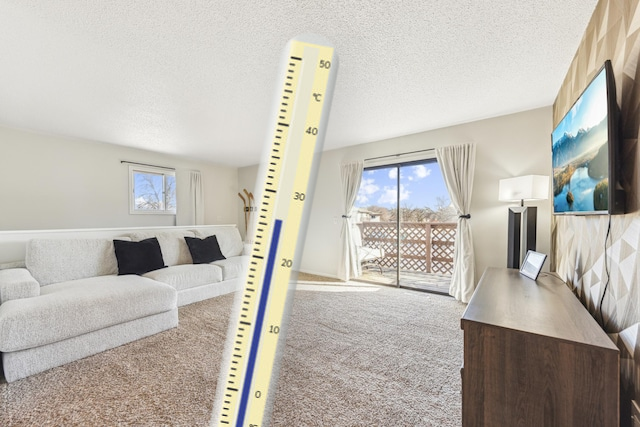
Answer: 26 °C
